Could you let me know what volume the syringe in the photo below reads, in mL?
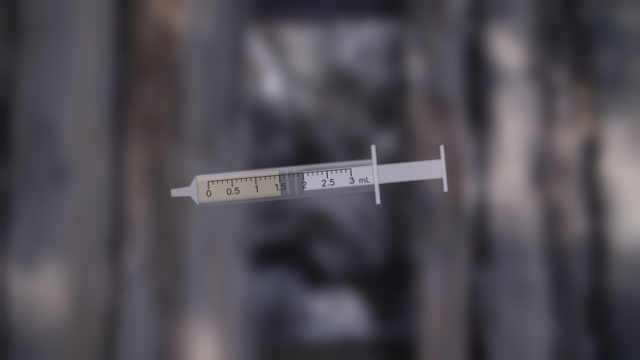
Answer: 1.5 mL
